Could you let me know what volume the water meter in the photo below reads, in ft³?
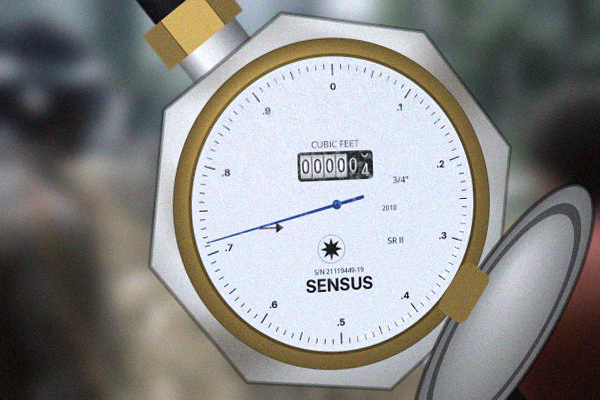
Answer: 3.71 ft³
